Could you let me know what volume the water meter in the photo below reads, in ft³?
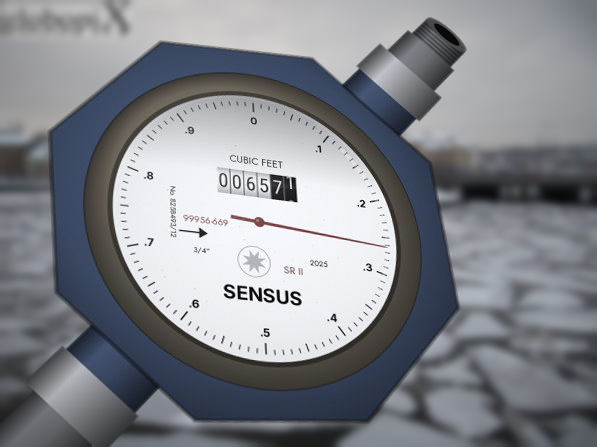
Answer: 6571.26 ft³
